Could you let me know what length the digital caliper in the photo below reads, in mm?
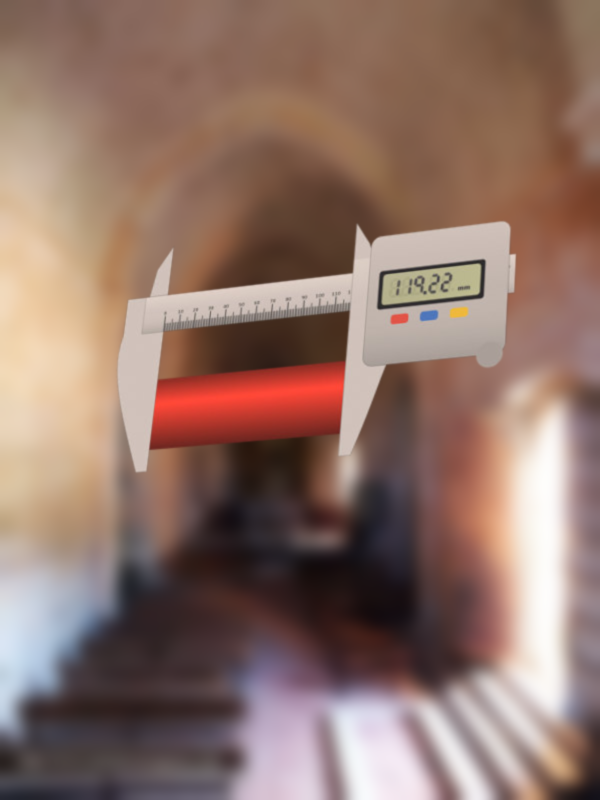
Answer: 119.22 mm
